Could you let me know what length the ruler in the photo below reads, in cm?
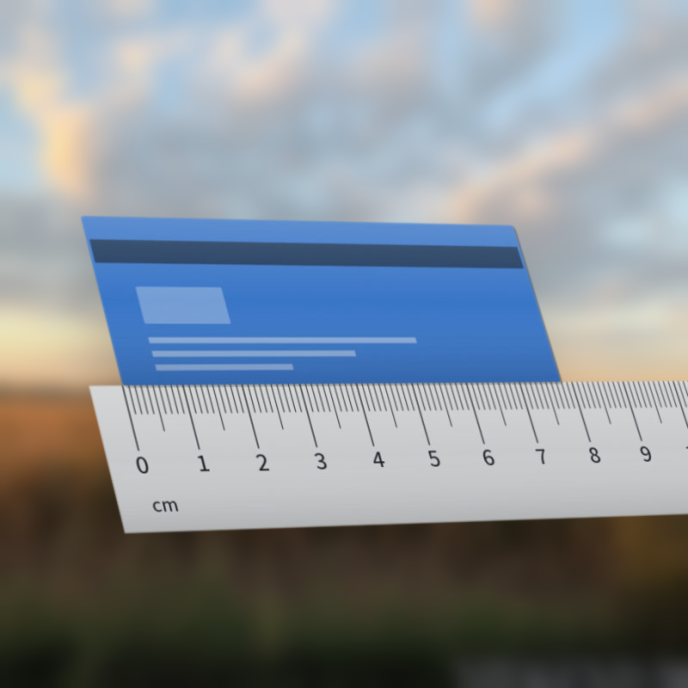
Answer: 7.8 cm
